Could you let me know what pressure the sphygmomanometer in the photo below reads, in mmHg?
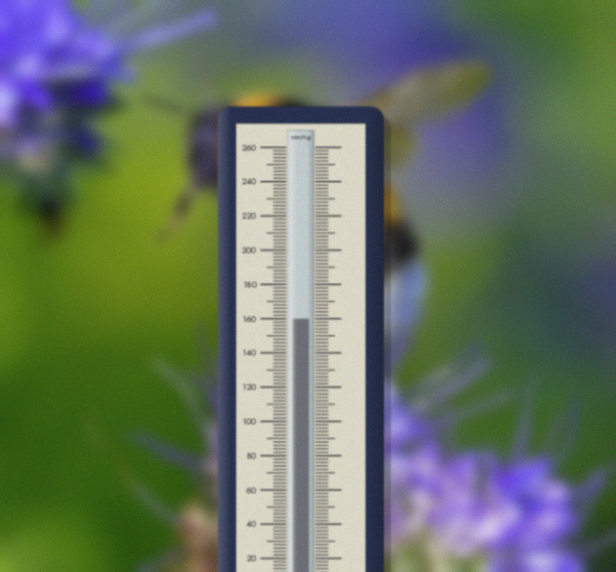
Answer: 160 mmHg
